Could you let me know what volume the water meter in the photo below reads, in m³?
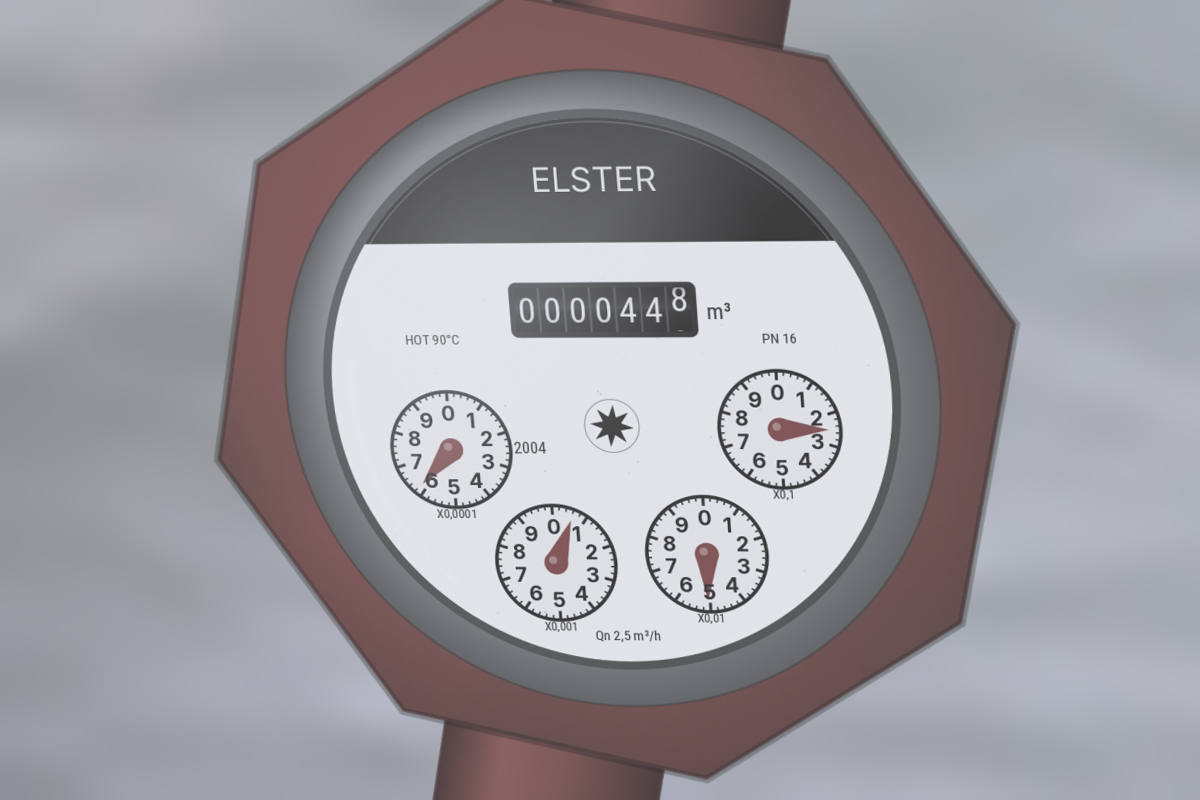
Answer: 448.2506 m³
